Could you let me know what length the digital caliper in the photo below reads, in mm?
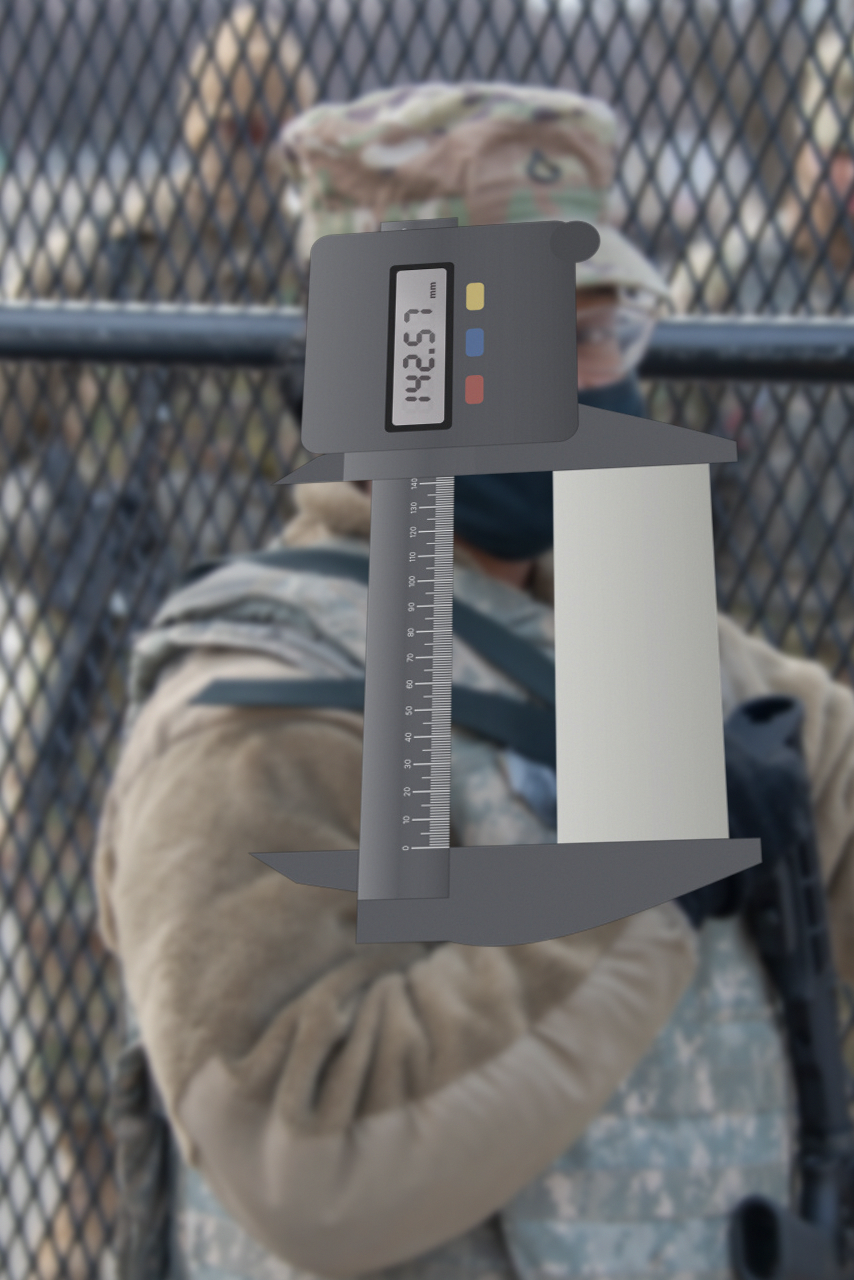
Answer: 142.57 mm
